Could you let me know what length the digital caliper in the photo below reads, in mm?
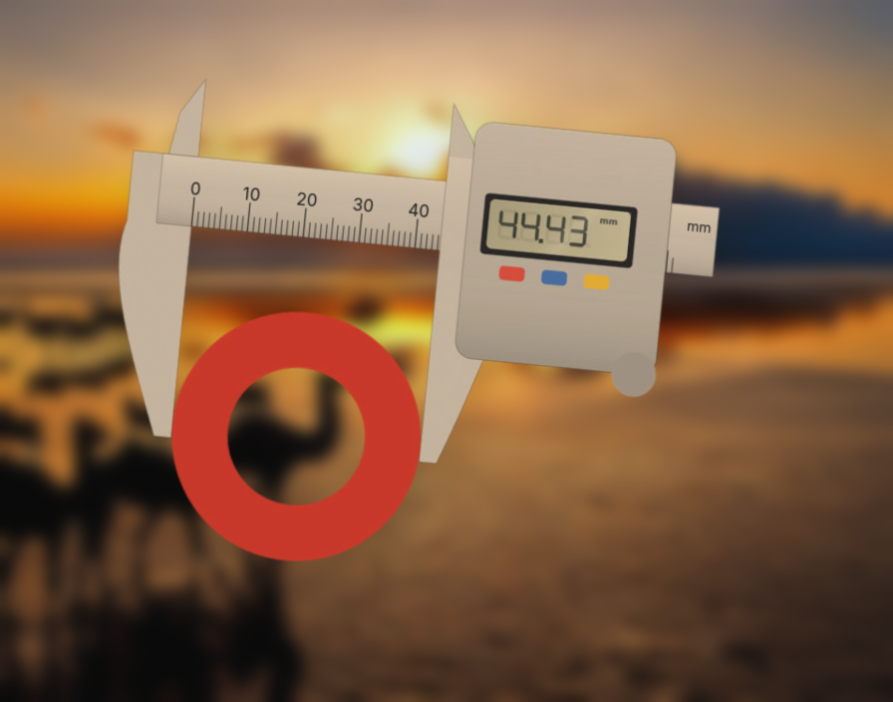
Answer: 44.43 mm
